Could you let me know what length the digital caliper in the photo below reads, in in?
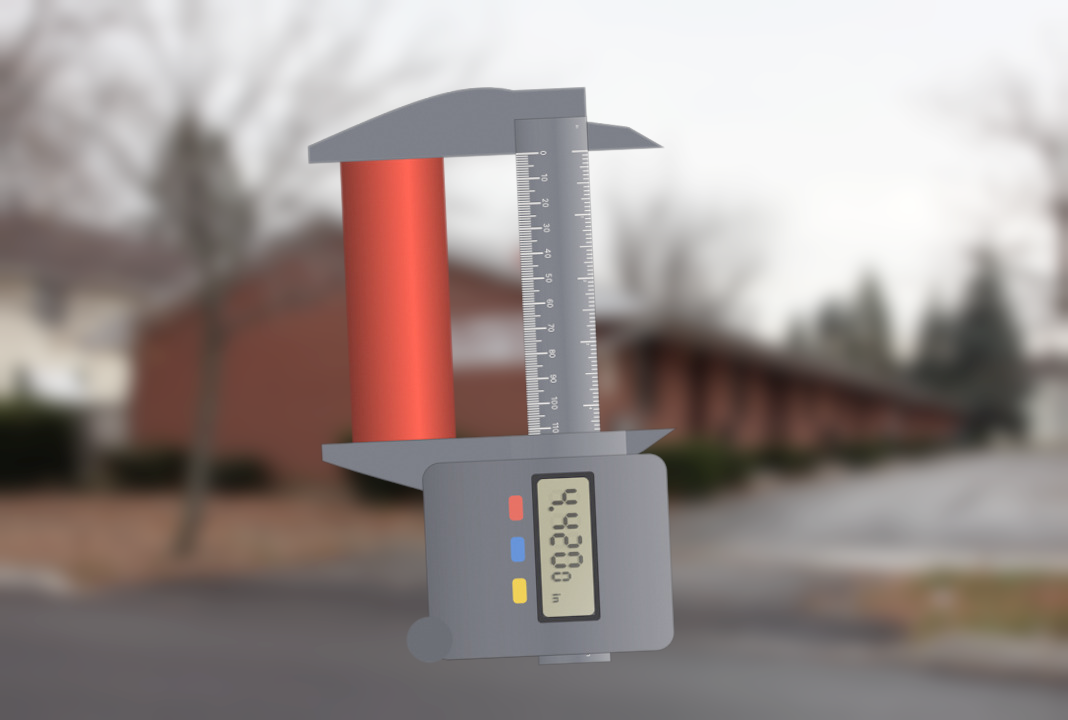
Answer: 4.4200 in
